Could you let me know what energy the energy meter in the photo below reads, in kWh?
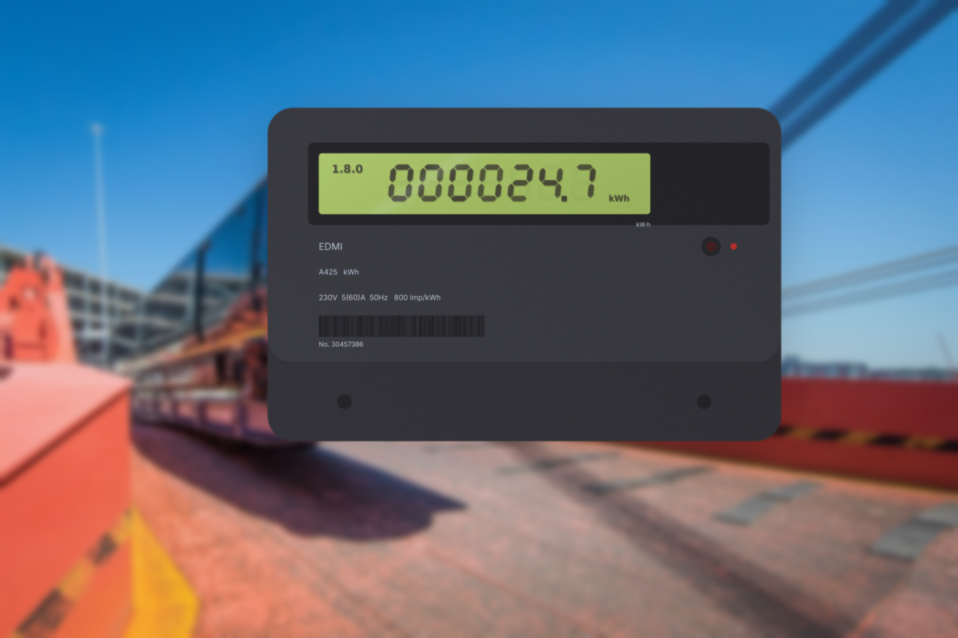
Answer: 24.7 kWh
